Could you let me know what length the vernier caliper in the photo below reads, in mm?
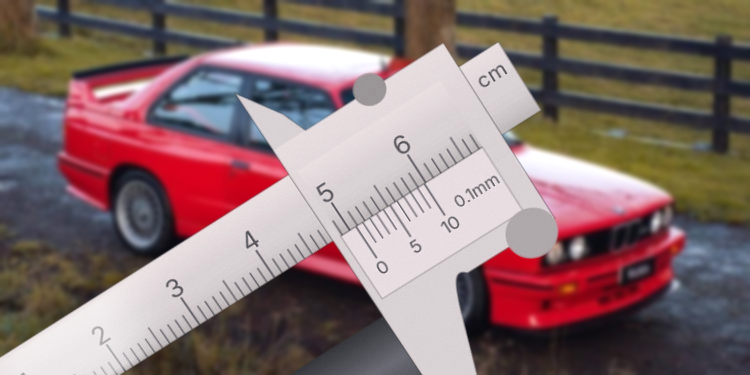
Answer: 50.8 mm
